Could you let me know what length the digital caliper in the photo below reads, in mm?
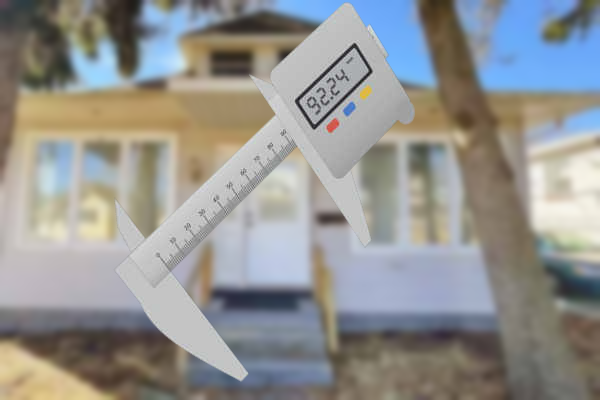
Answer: 92.24 mm
